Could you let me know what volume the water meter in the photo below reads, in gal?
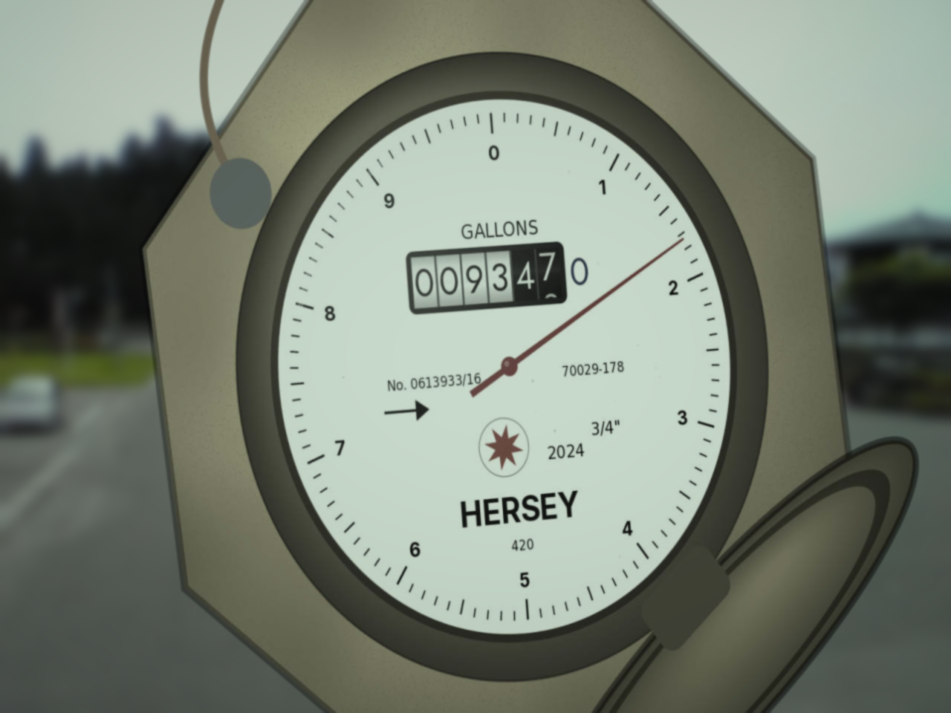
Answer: 93471.7 gal
